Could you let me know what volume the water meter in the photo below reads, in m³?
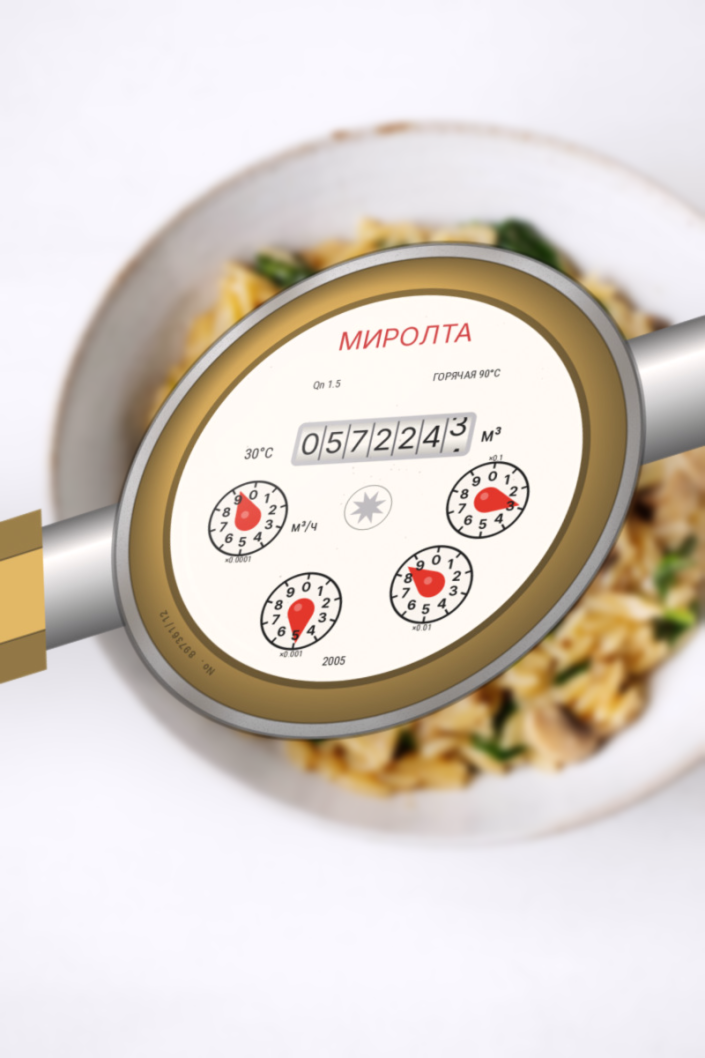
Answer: 572243.2849 m³
